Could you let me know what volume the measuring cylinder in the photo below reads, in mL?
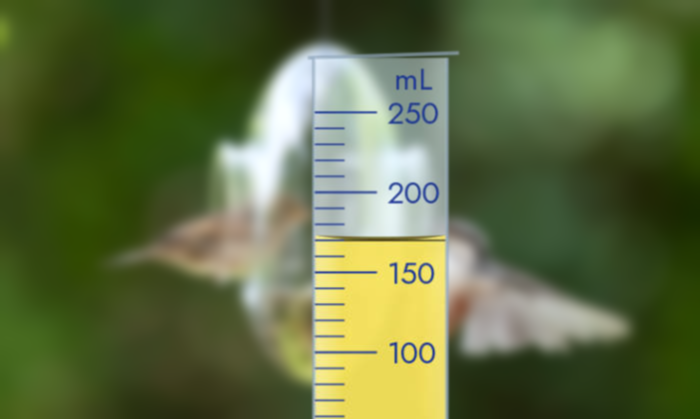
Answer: 170 mL
